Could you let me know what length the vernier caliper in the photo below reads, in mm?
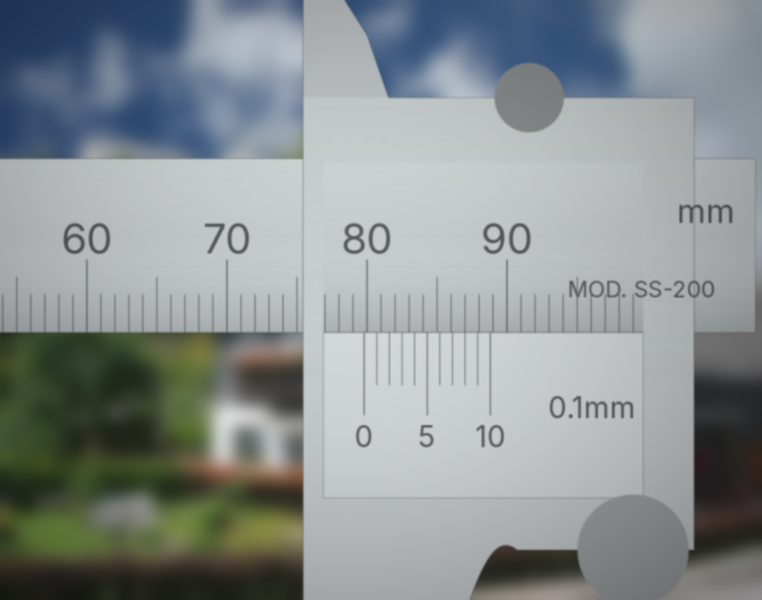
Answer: 79.8 mm
